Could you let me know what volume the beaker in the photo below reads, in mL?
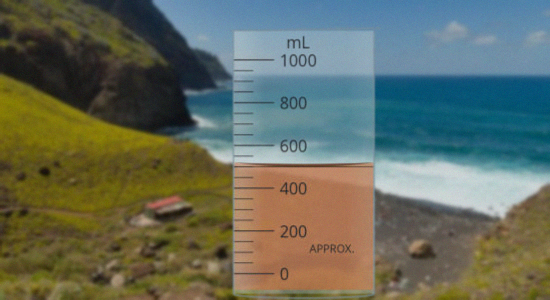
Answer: 500 mL
